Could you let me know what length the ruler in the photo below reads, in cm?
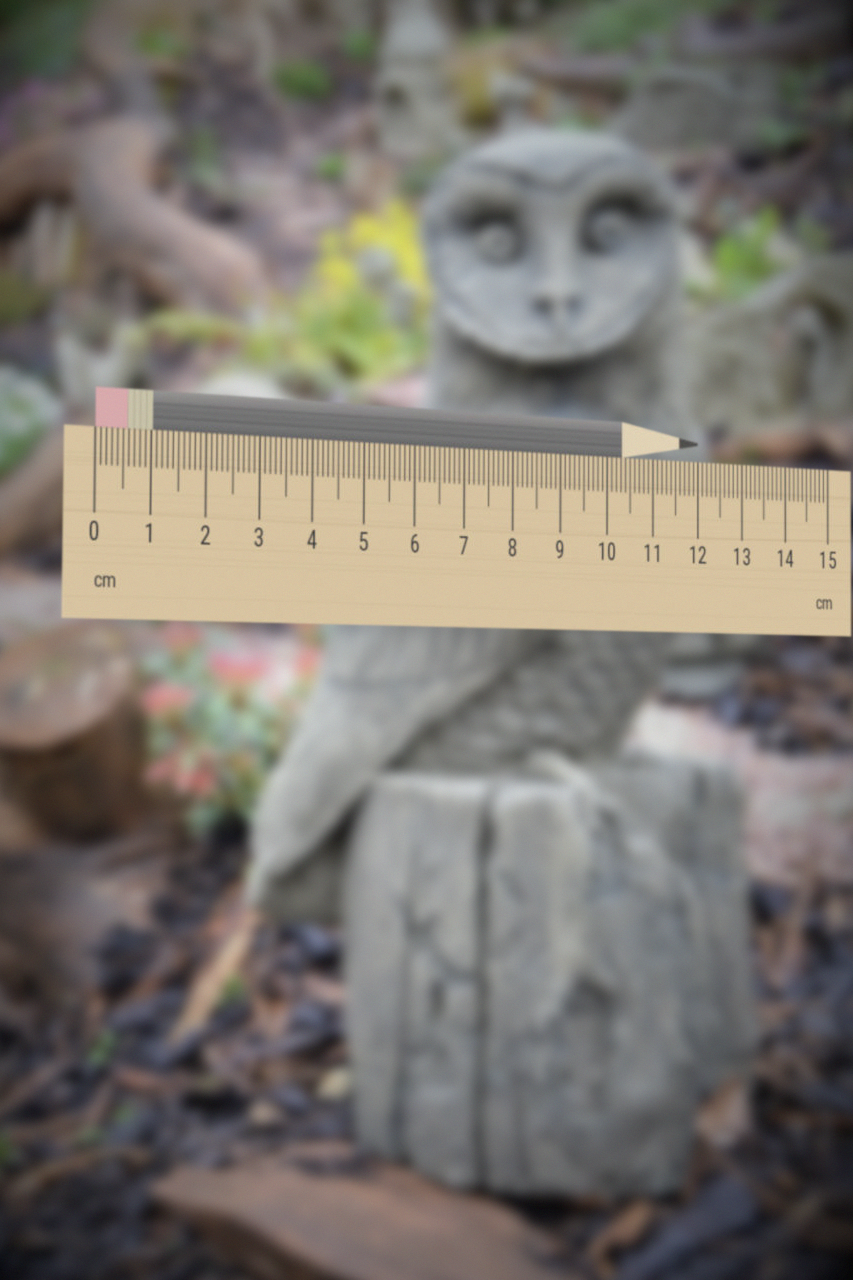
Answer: 12 cm
